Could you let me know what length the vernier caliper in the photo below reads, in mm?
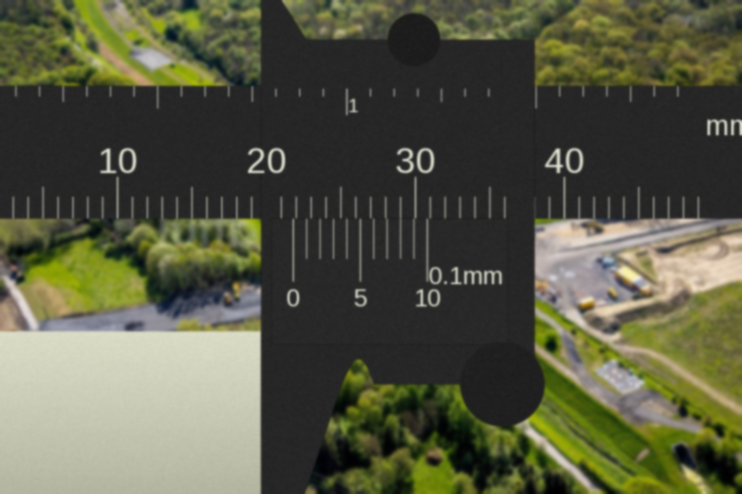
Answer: 21.8 mm
